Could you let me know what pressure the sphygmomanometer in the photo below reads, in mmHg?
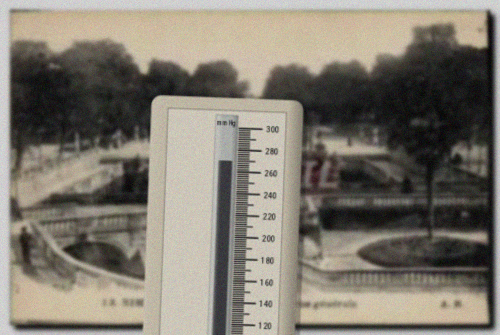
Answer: 270 mmHg
